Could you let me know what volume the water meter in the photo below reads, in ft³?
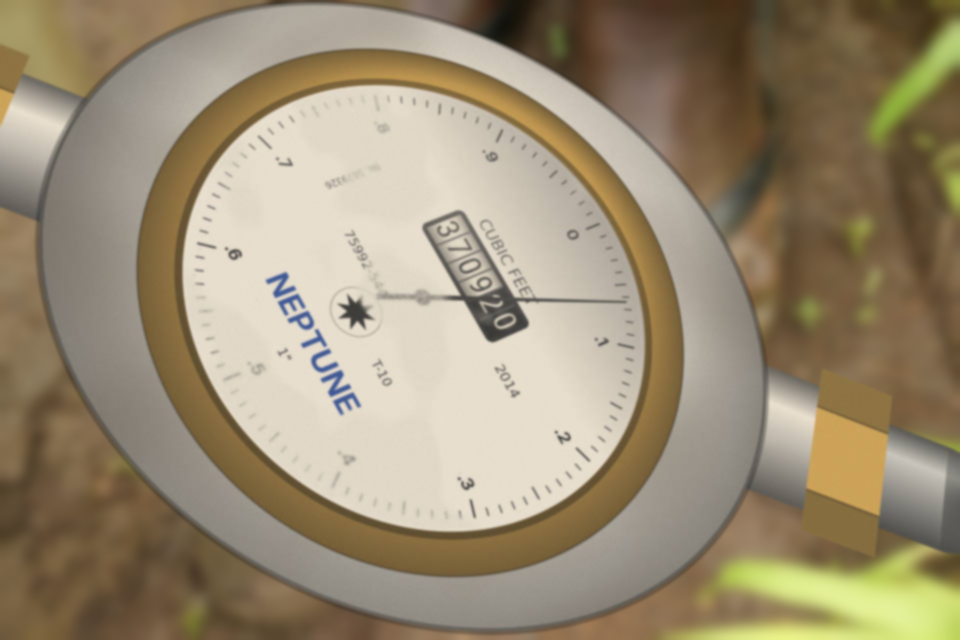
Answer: 370920.06 ft³
